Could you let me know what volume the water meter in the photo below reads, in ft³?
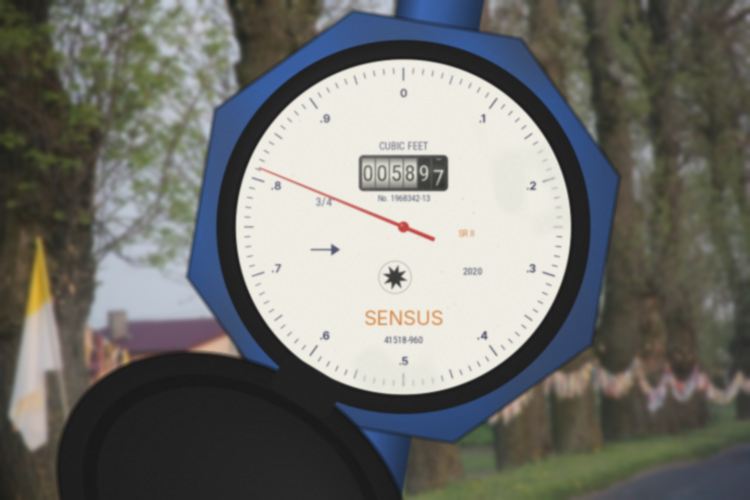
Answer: 5896.81 ft³
